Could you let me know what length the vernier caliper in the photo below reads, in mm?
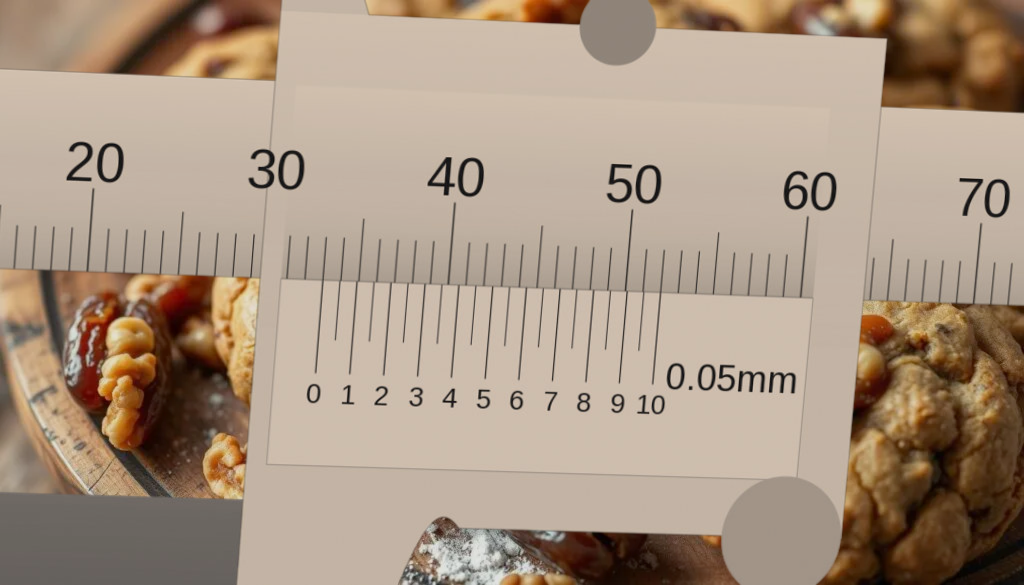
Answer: 33.0 mm
